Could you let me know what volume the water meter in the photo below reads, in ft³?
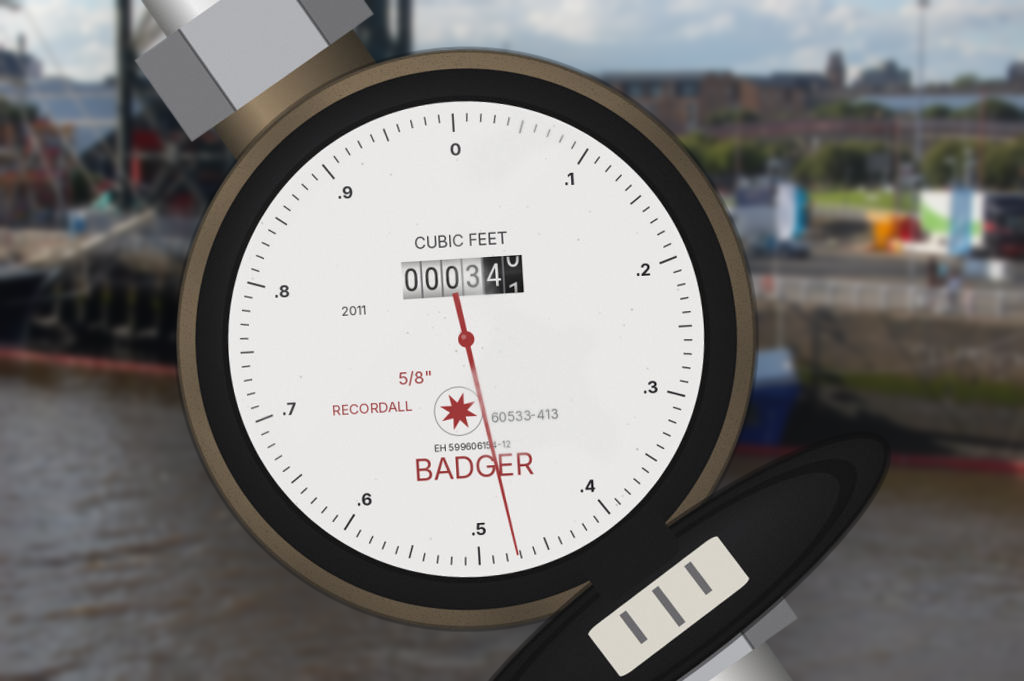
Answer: 340.47 ft³
